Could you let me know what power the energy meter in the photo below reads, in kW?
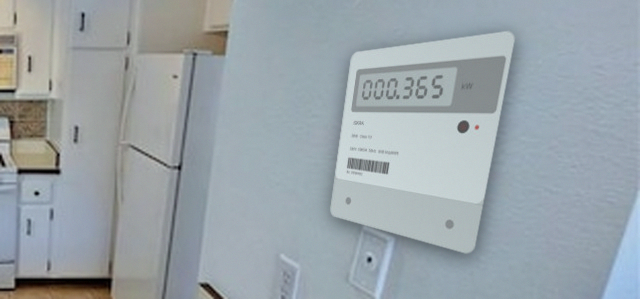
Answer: 0.365 kW
